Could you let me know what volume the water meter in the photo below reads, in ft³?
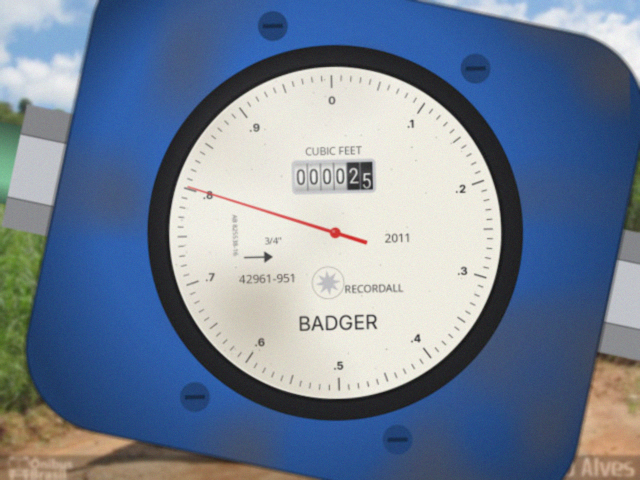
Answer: 24.80 ft³
